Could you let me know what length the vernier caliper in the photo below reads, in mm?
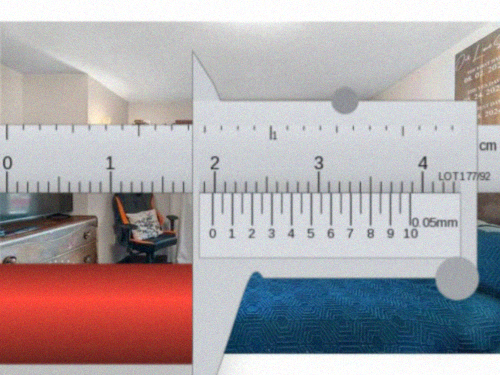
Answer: 19.8 mm
